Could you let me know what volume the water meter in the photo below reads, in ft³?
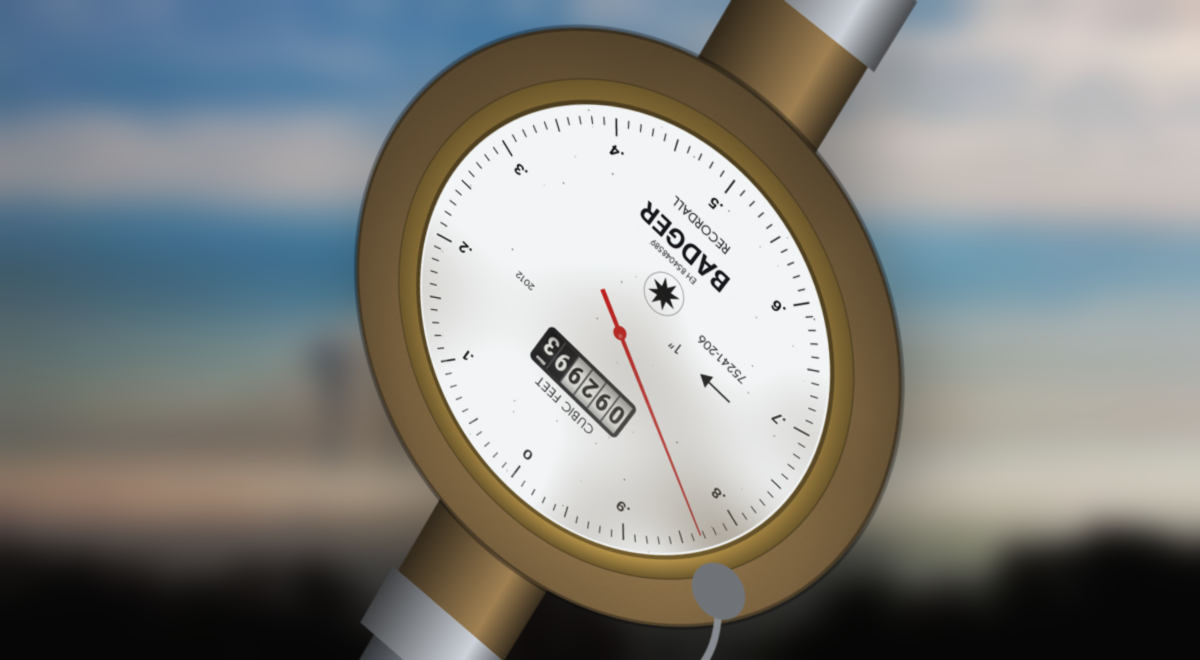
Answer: 92992.83 ft³
